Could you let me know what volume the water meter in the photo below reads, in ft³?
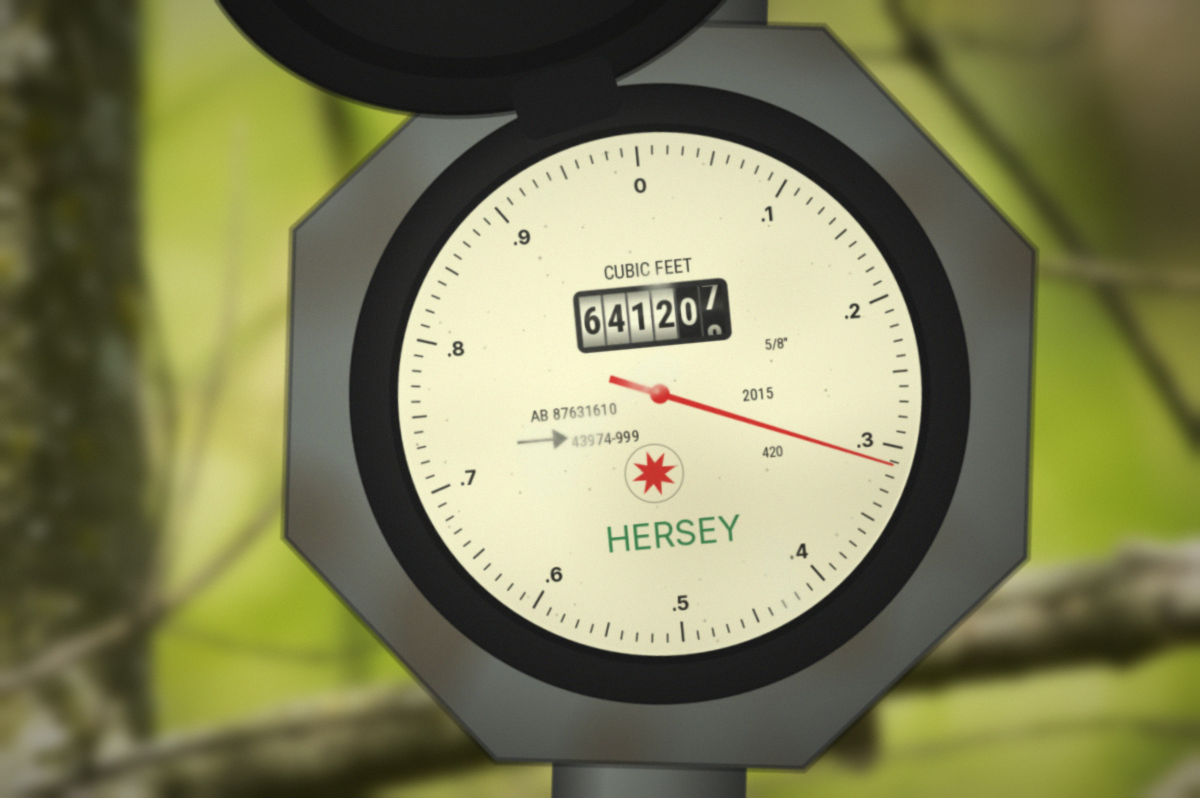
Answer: 641207.31 ft³
